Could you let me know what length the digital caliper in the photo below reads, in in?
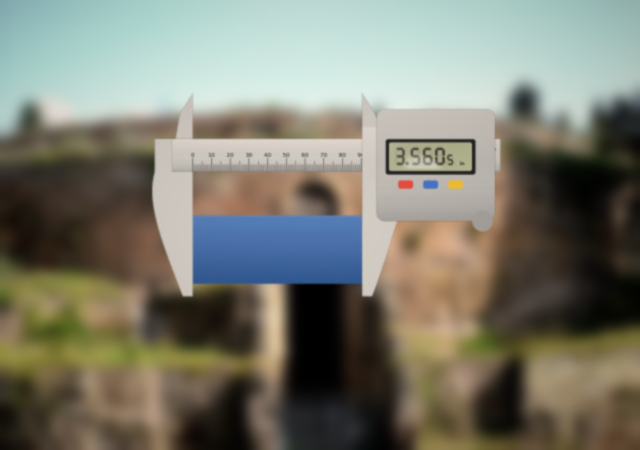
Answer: 3.5605 in
